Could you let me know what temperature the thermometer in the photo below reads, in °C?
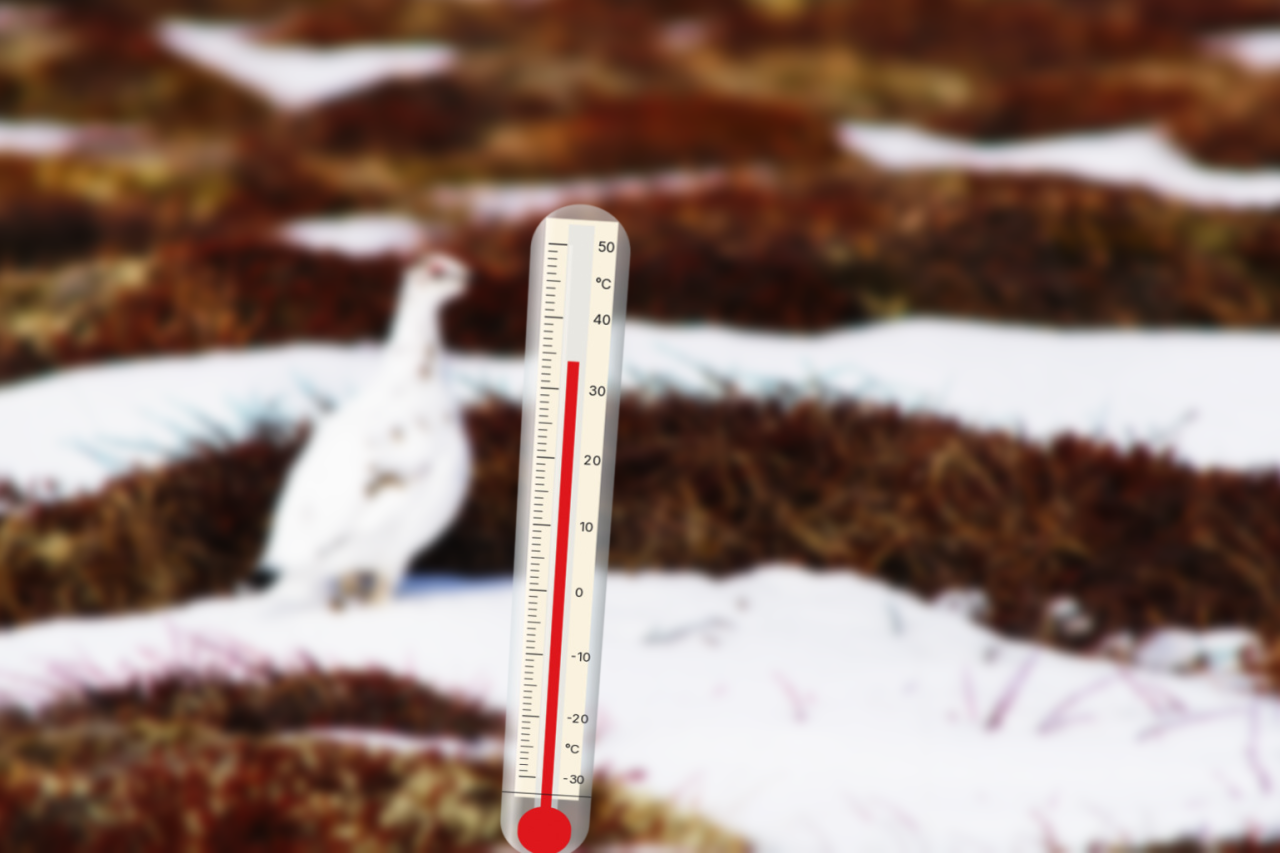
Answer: 34 °C
